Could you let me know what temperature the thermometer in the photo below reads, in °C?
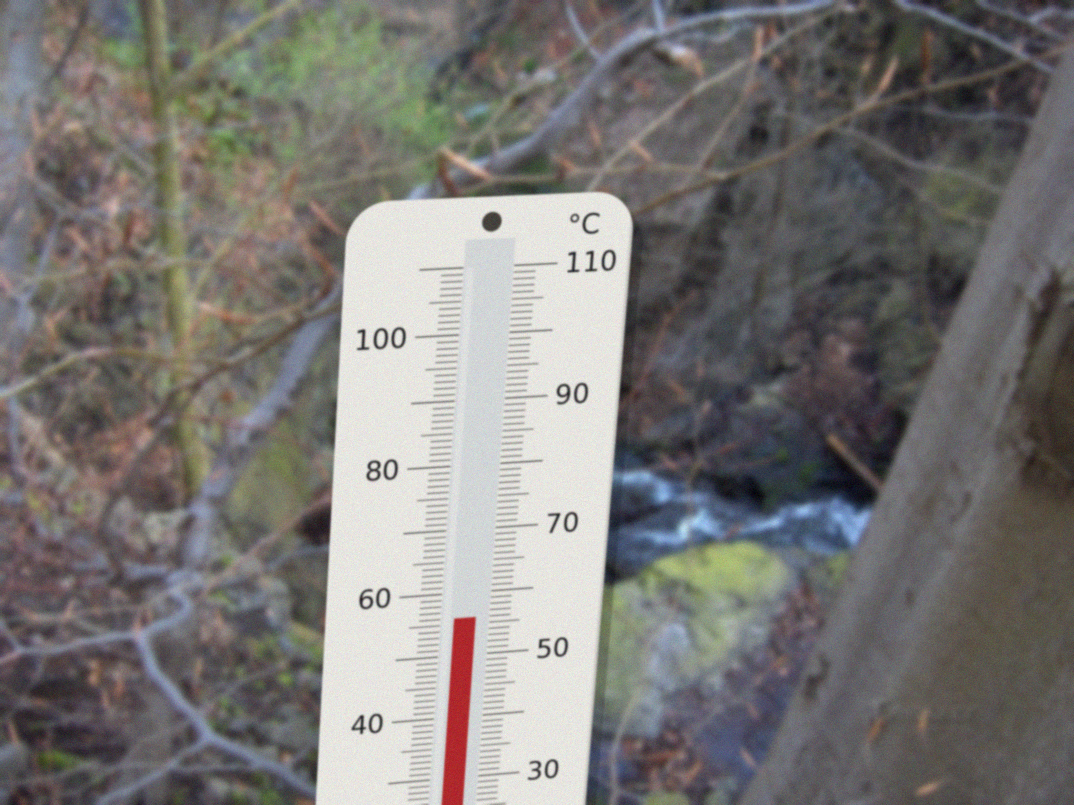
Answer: 56 °C
